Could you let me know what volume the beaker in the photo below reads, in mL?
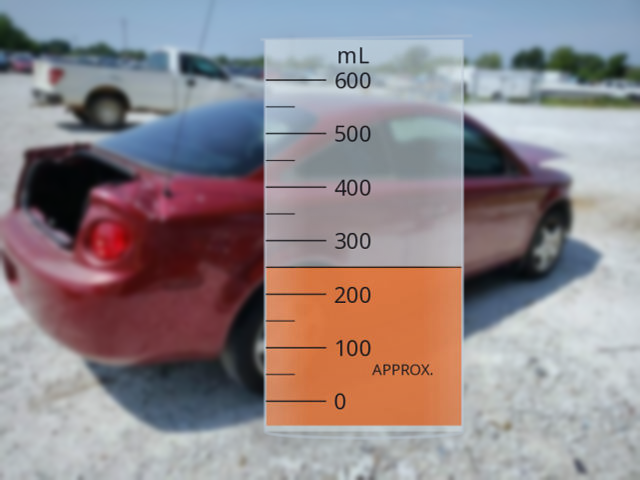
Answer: 250 mL
